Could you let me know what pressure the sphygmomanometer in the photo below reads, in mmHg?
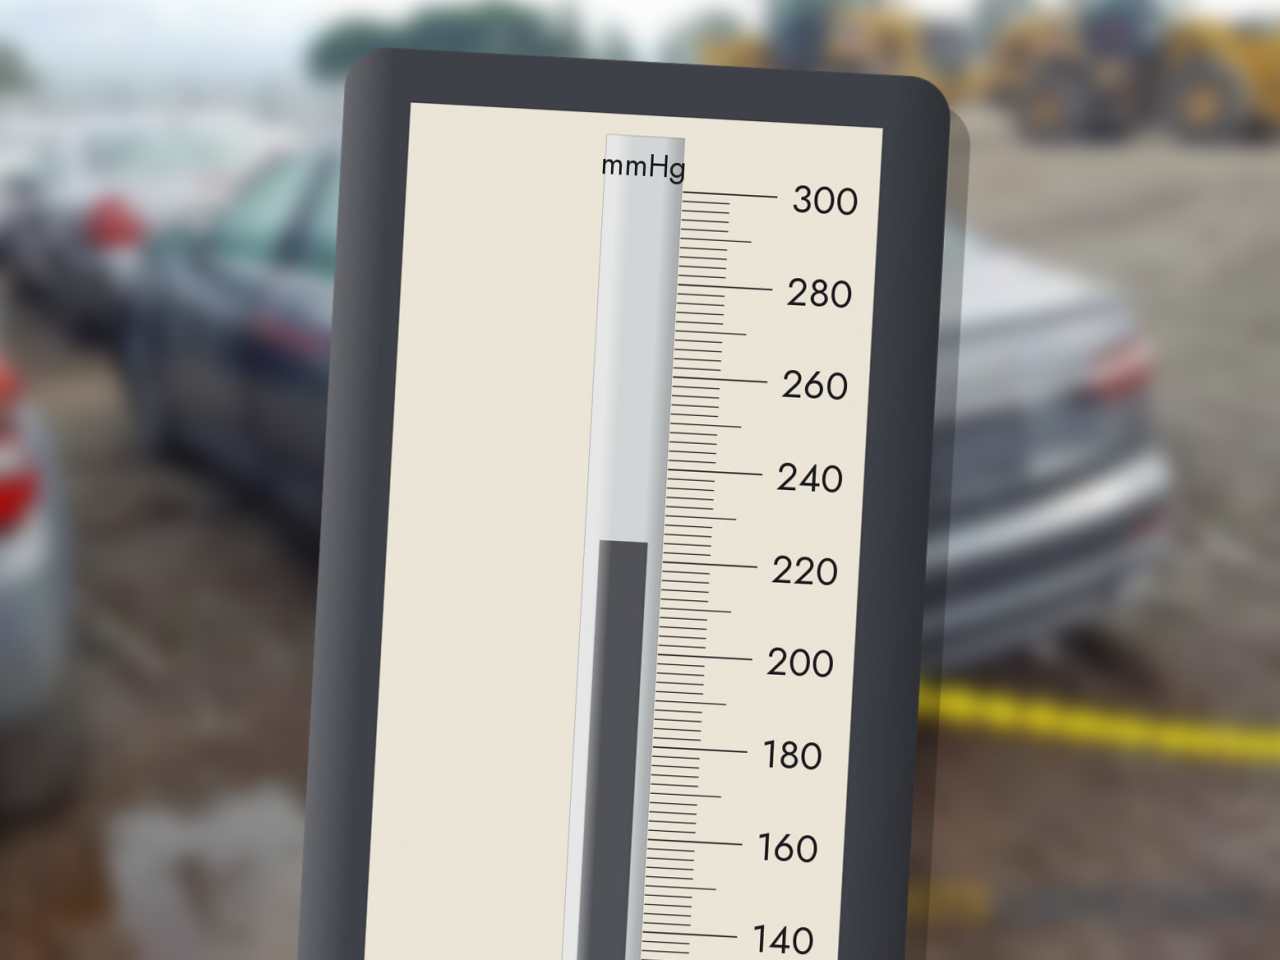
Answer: 224 mmHg
